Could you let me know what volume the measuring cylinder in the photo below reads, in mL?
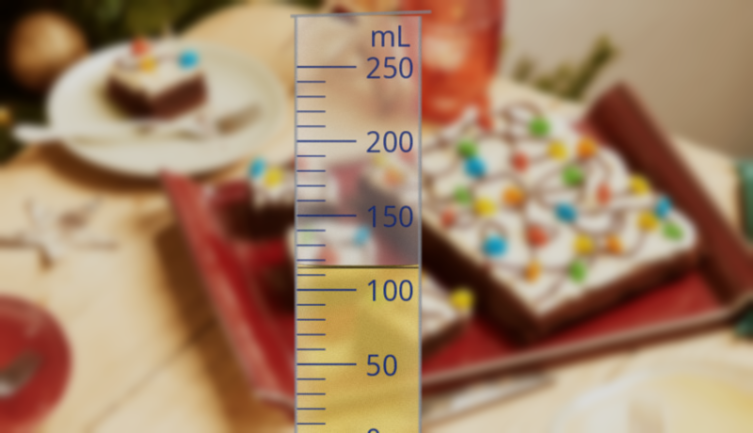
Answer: 115 mL
